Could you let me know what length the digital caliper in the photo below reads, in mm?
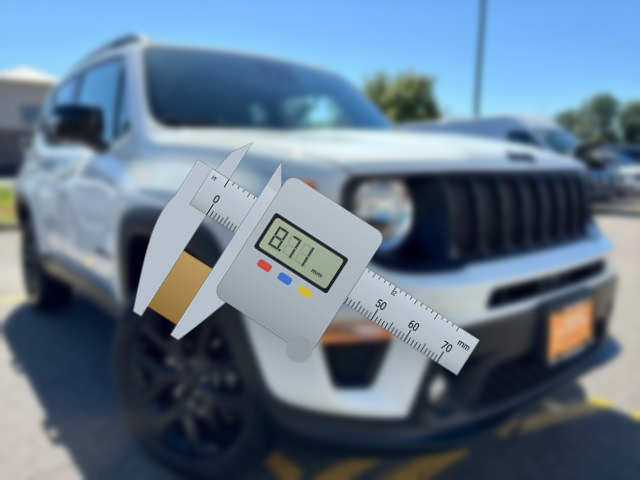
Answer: 8.71 mm
